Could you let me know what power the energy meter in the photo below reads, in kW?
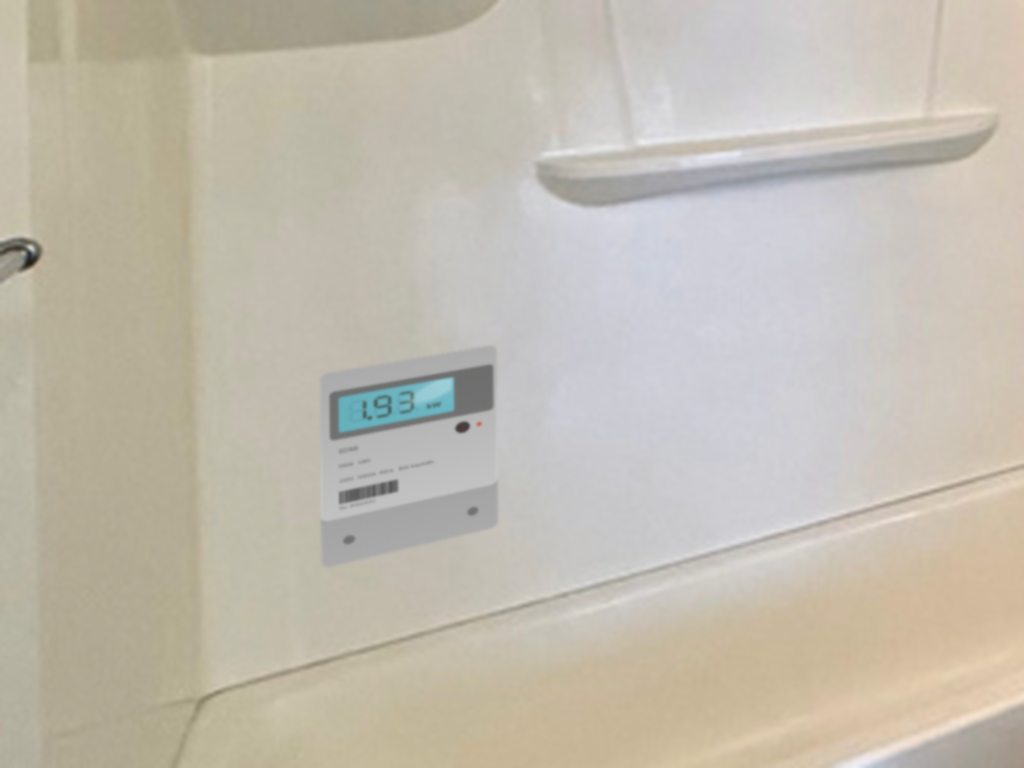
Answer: 1.93 kW
